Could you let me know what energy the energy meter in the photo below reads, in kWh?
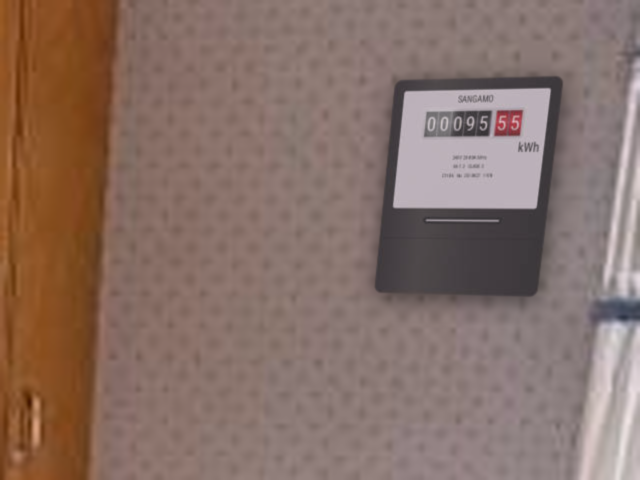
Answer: 95.55 kWh
